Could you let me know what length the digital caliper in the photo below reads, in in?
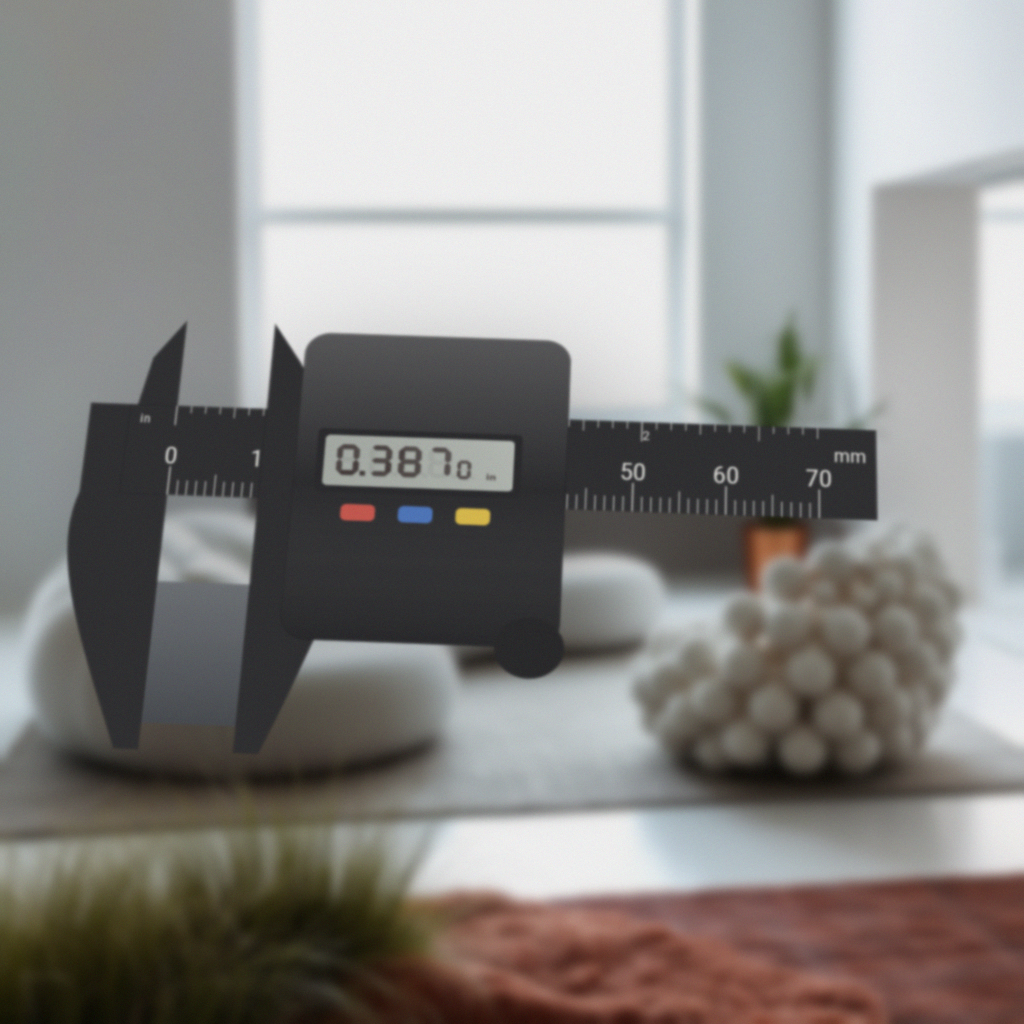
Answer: 0.3870 in
